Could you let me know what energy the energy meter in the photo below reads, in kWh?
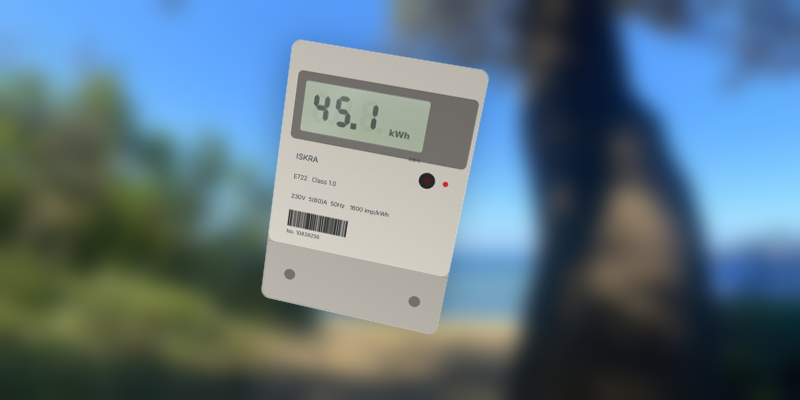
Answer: 45.1 kWh
